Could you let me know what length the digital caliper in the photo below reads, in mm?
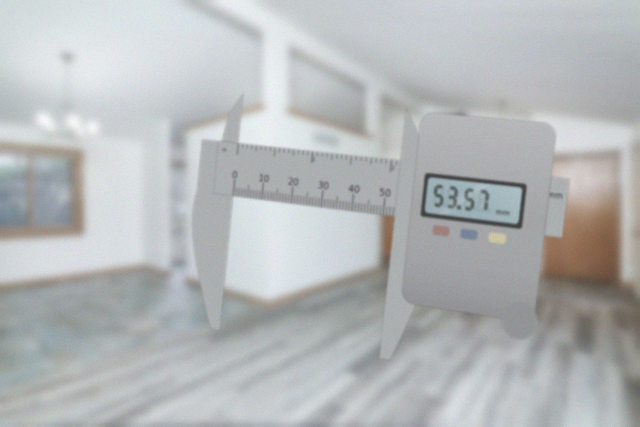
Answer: 53.57 mm
